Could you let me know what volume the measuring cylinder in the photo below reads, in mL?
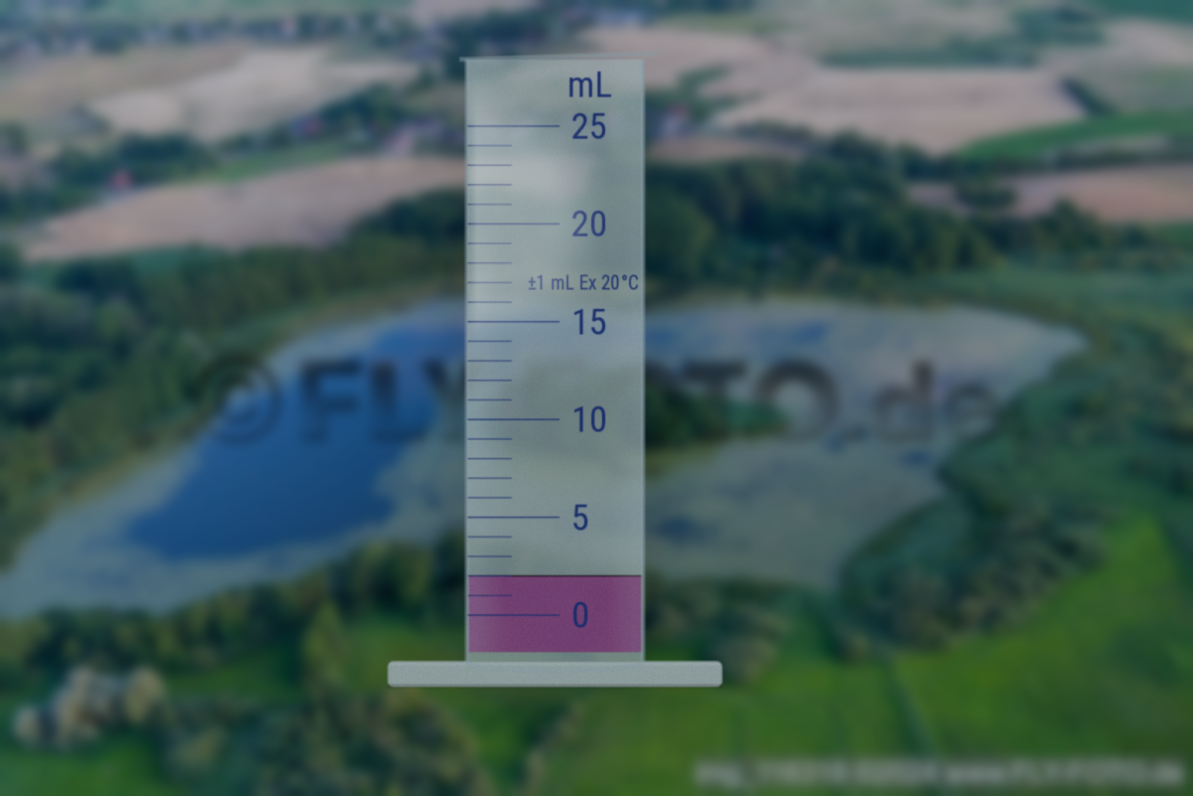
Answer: 2 mL
